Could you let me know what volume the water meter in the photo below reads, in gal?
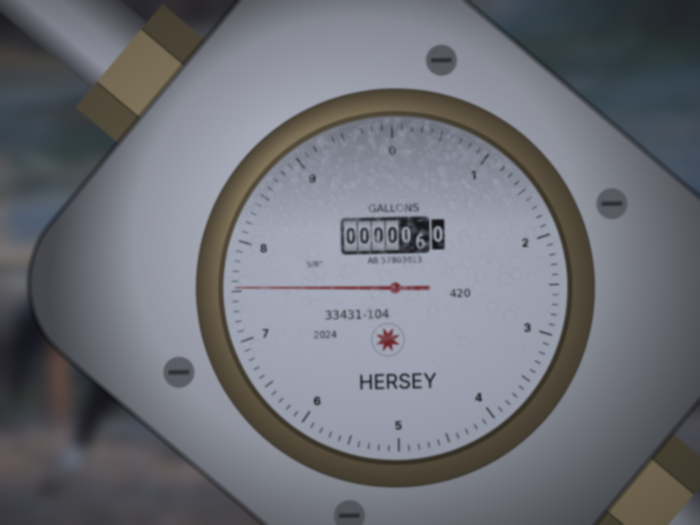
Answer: 57.5 gal
